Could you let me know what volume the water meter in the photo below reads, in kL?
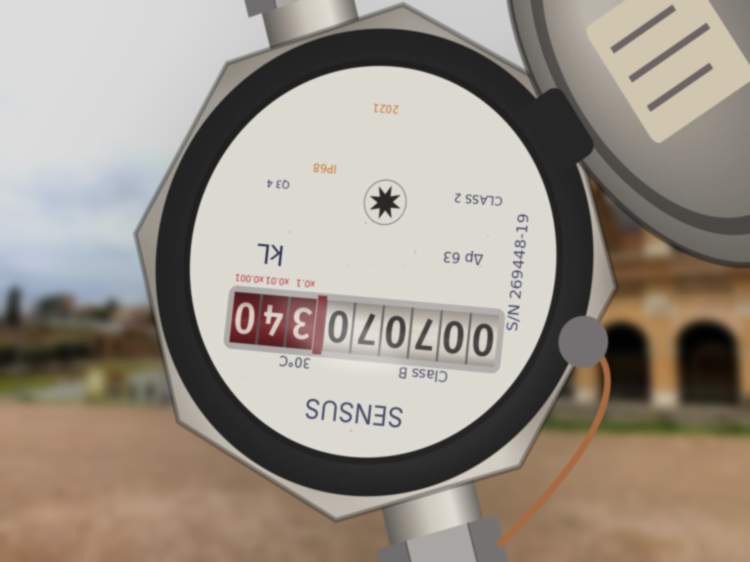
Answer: 7070.340 kL
